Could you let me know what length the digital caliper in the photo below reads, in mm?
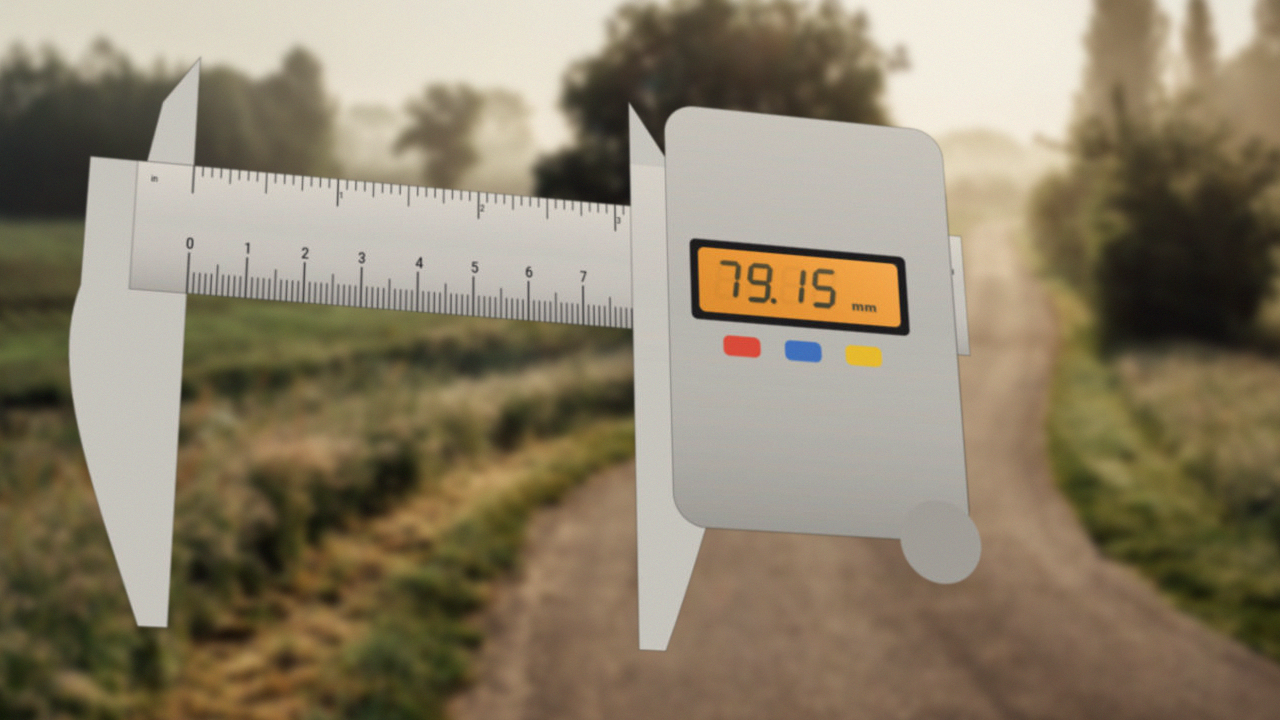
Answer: 79.15 mm
